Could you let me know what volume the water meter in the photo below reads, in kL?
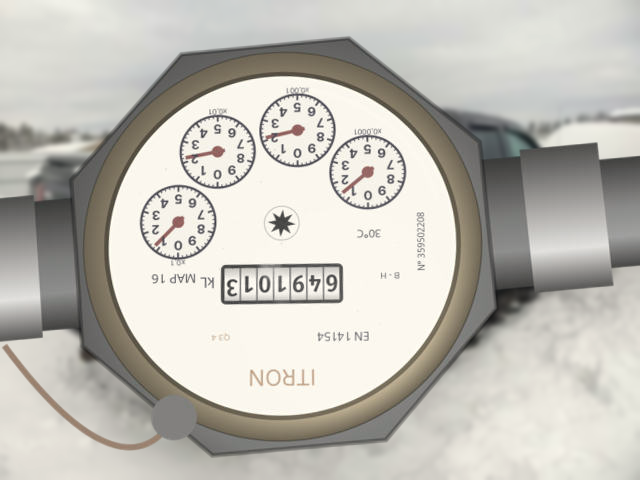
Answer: 6491013.1221 kL
